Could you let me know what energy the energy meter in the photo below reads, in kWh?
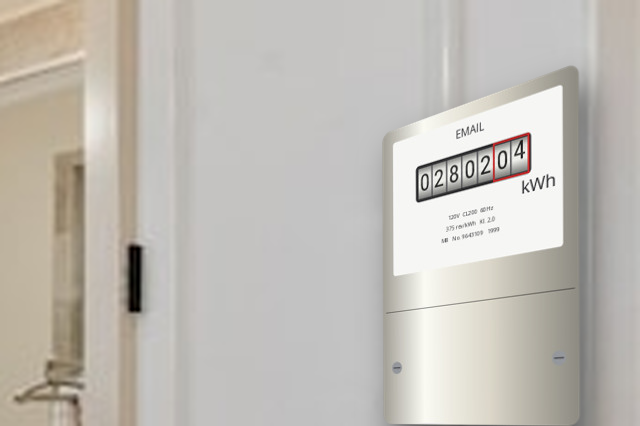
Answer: 2802.04 kWh
